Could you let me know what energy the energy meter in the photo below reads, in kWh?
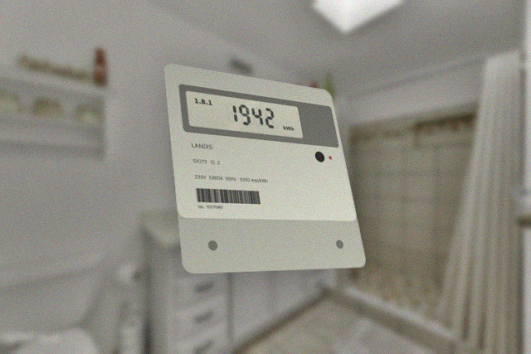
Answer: 1942 kWh
